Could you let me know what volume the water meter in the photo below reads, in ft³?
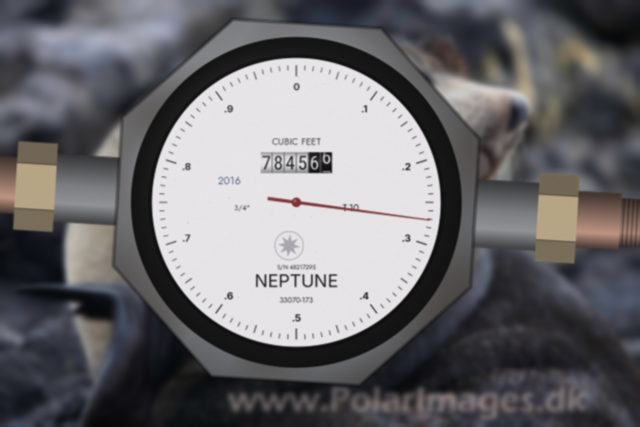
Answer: 784566.27 ft³
